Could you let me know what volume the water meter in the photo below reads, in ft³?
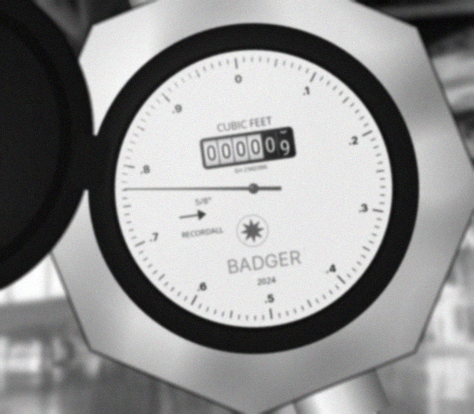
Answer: 8.77 ft³
